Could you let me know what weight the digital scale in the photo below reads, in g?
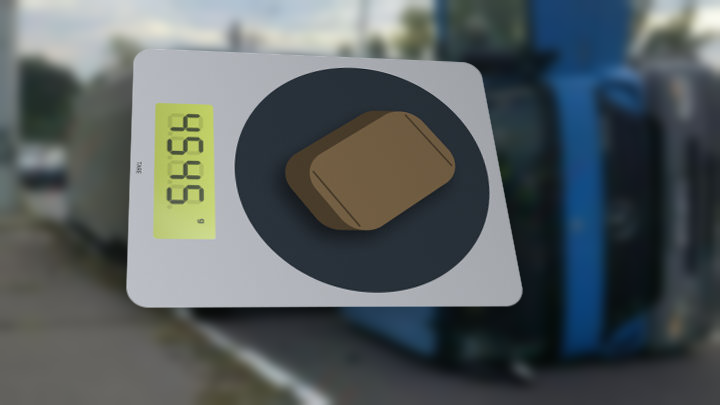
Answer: 4545 g
